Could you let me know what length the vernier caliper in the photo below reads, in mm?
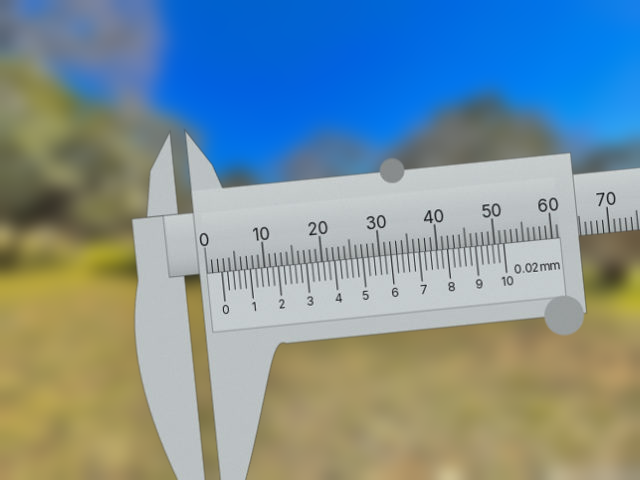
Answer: 2.6 mm
